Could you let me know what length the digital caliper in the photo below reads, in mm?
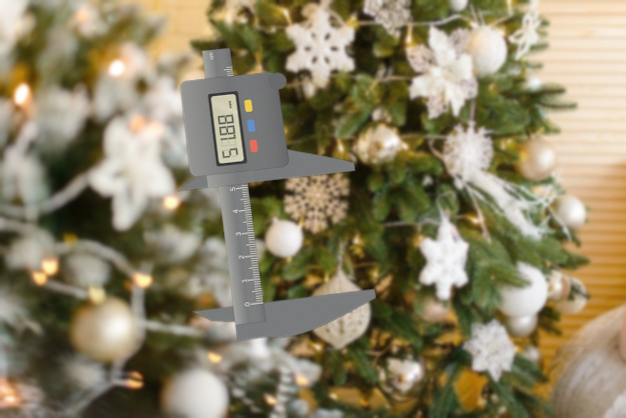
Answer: 51.88 mm
